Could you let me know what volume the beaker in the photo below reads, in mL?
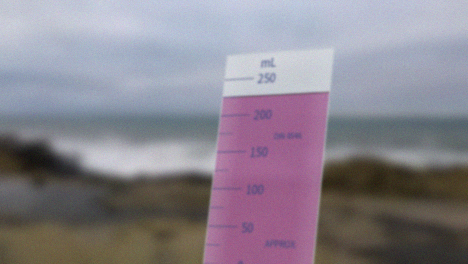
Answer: 225 mL
